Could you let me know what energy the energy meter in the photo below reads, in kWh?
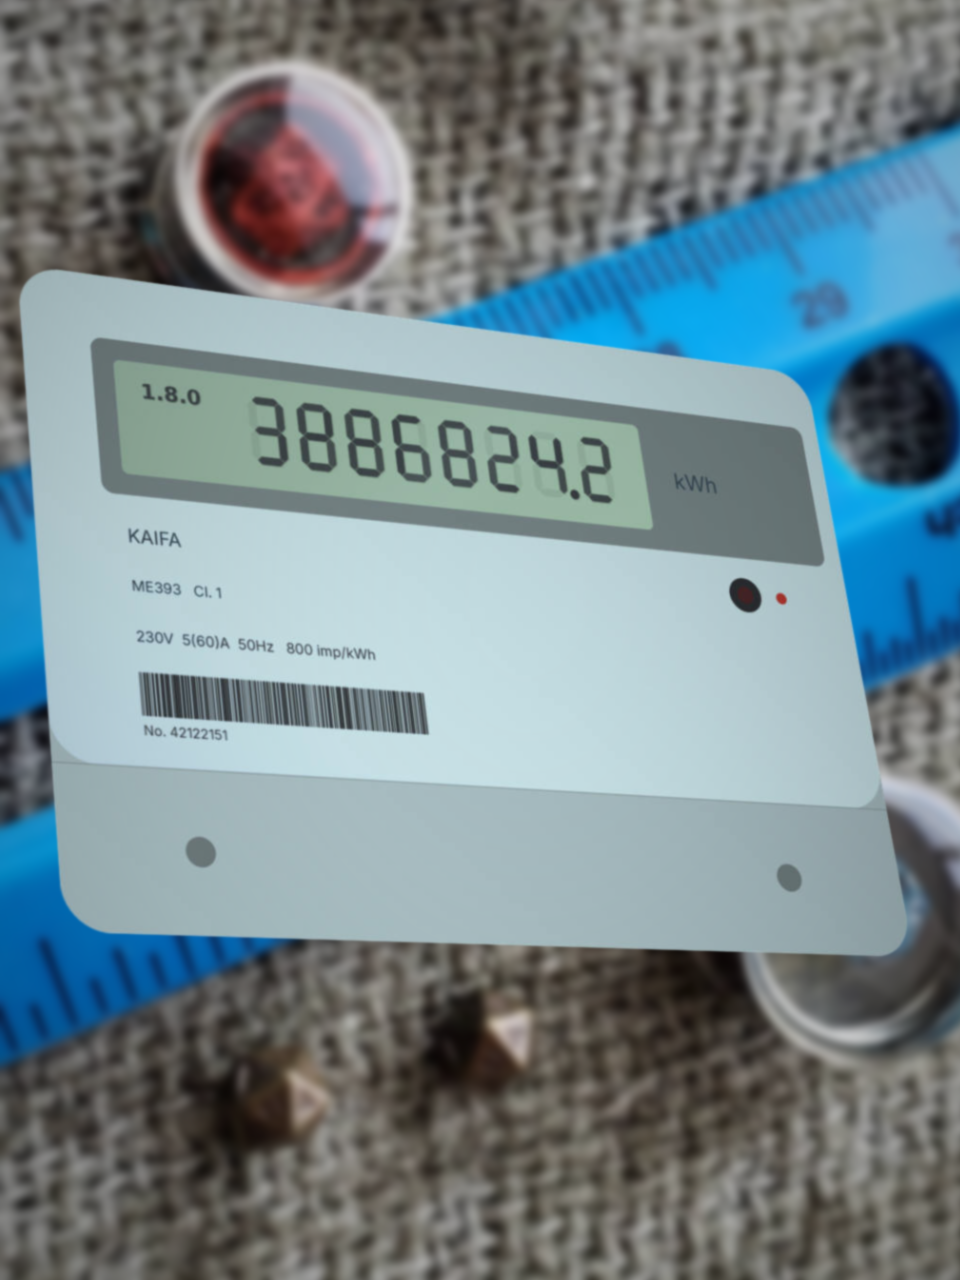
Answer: 3886824.2 kWh
